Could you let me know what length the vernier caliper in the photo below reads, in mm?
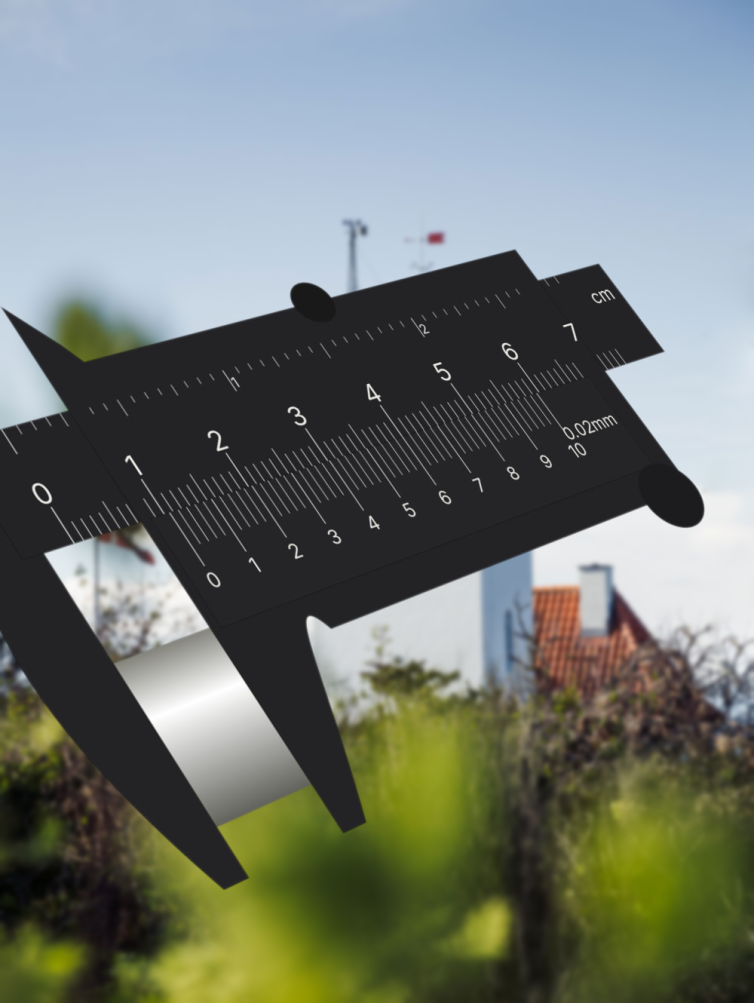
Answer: 10.6 mm
